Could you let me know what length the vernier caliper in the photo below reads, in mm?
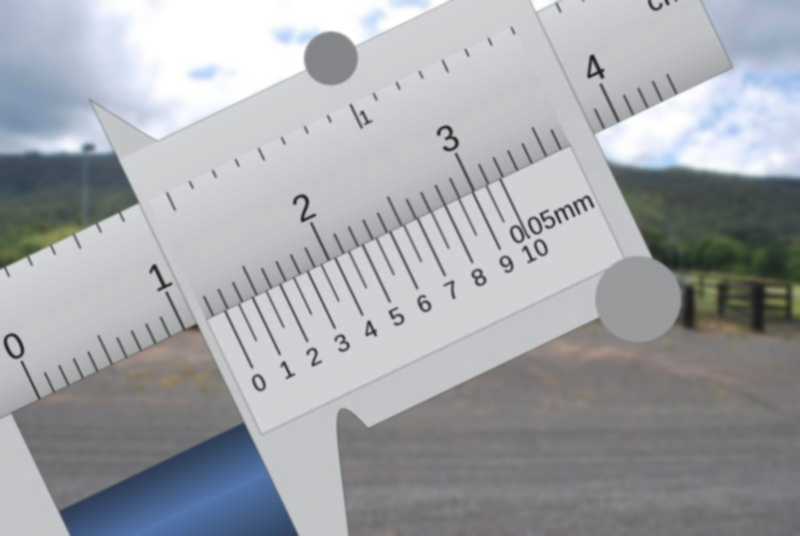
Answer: 12.8 mm
